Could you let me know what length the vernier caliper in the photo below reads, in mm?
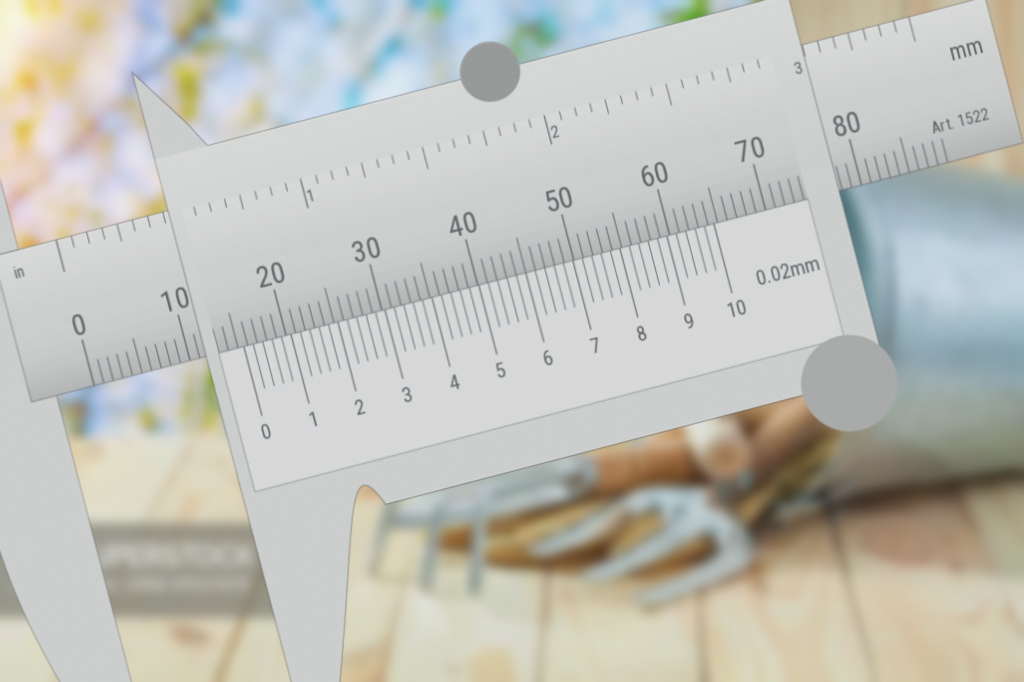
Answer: 15.6 mm
